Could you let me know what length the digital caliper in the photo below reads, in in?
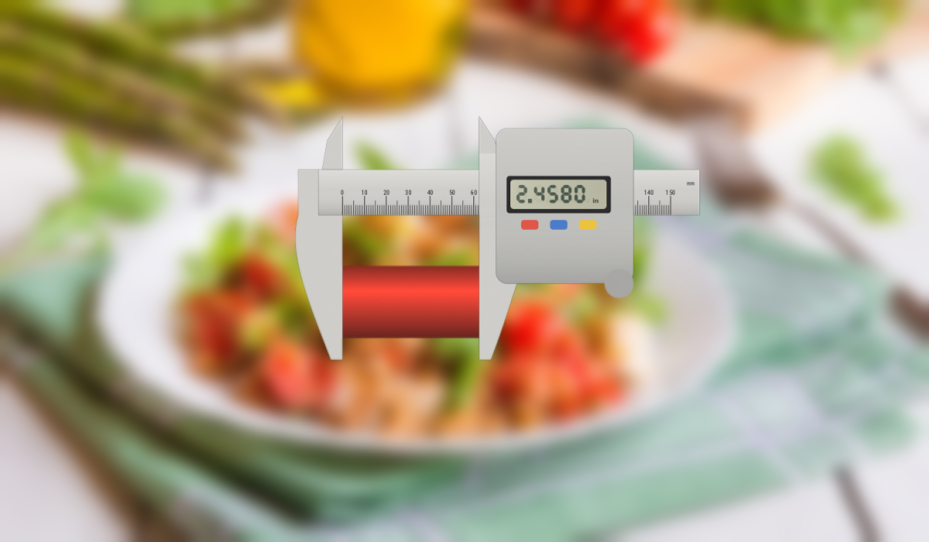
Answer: 2.4580 in
